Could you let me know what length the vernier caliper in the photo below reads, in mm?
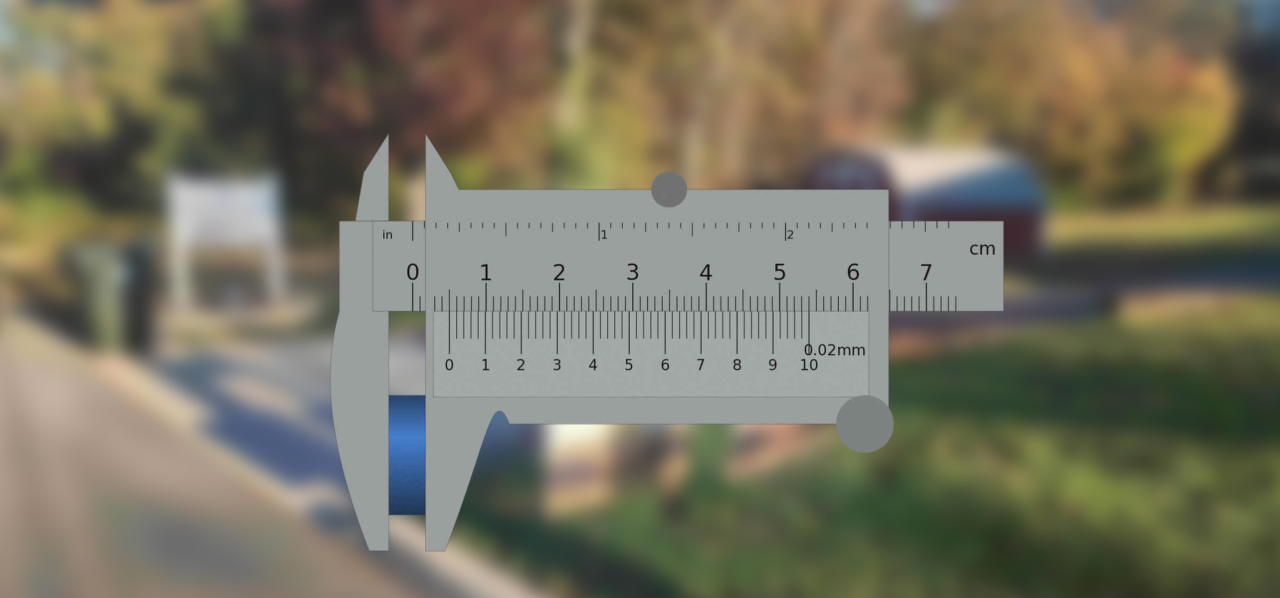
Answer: 5.0 mm
